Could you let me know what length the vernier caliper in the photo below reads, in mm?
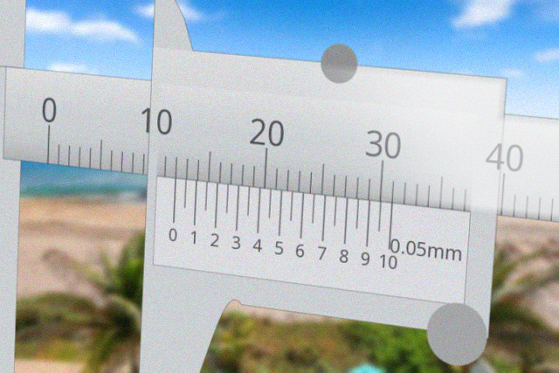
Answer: 12.0 mm
